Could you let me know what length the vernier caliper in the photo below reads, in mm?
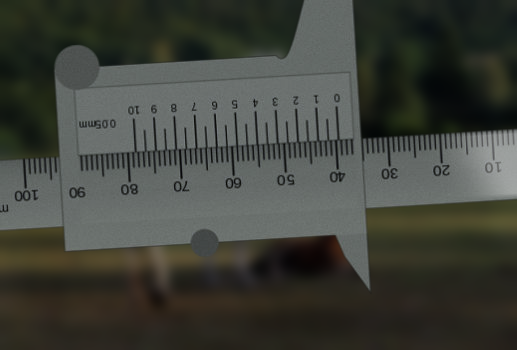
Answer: 39.5 mm
